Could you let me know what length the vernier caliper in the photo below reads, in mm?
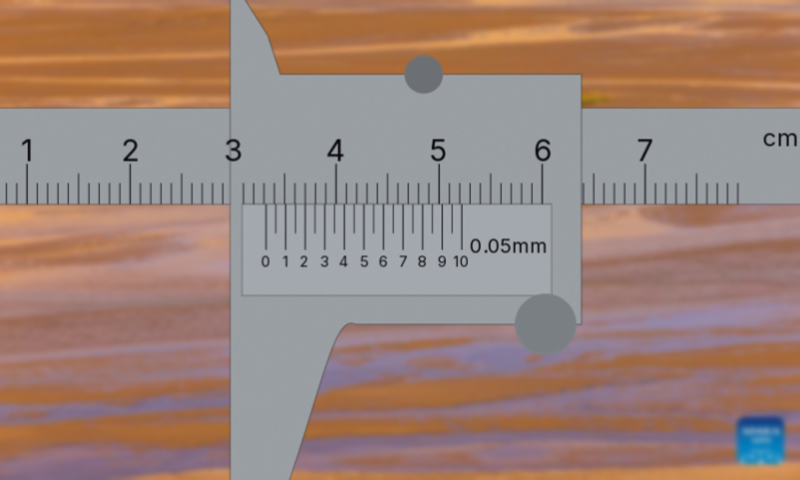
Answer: 33.2 mm
